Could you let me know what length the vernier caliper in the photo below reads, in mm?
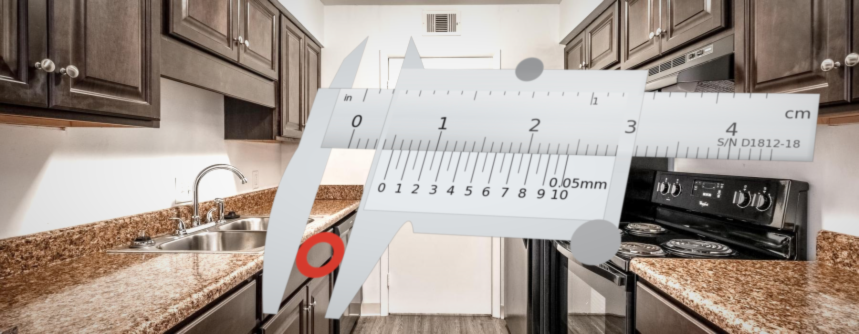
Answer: 5.2 mm
